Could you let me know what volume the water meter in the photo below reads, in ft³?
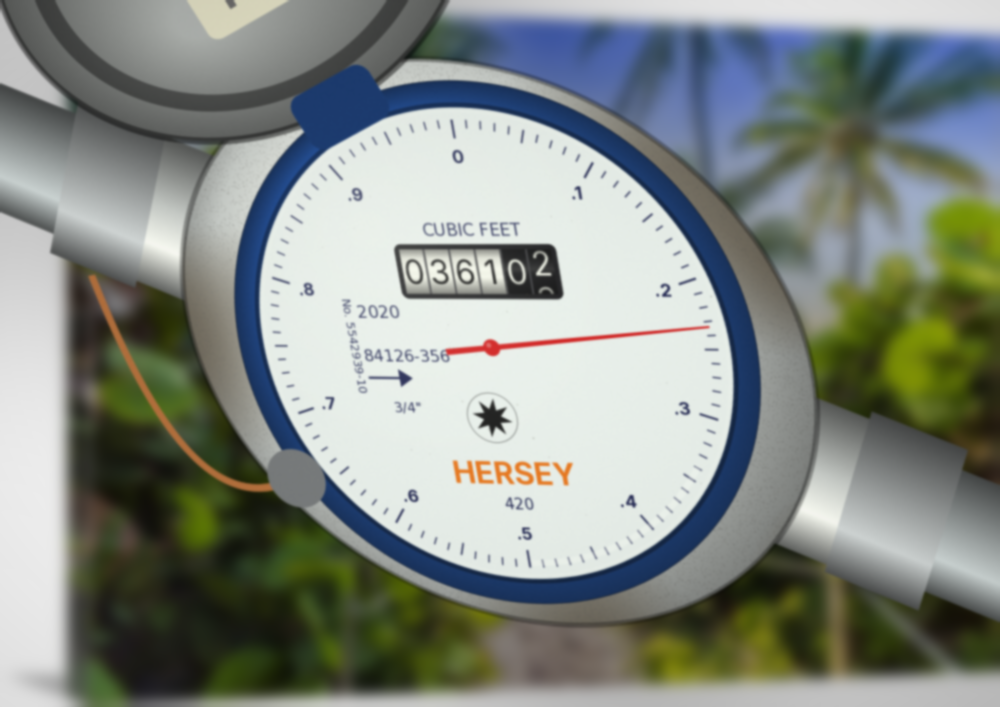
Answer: 36102.23 ft³
